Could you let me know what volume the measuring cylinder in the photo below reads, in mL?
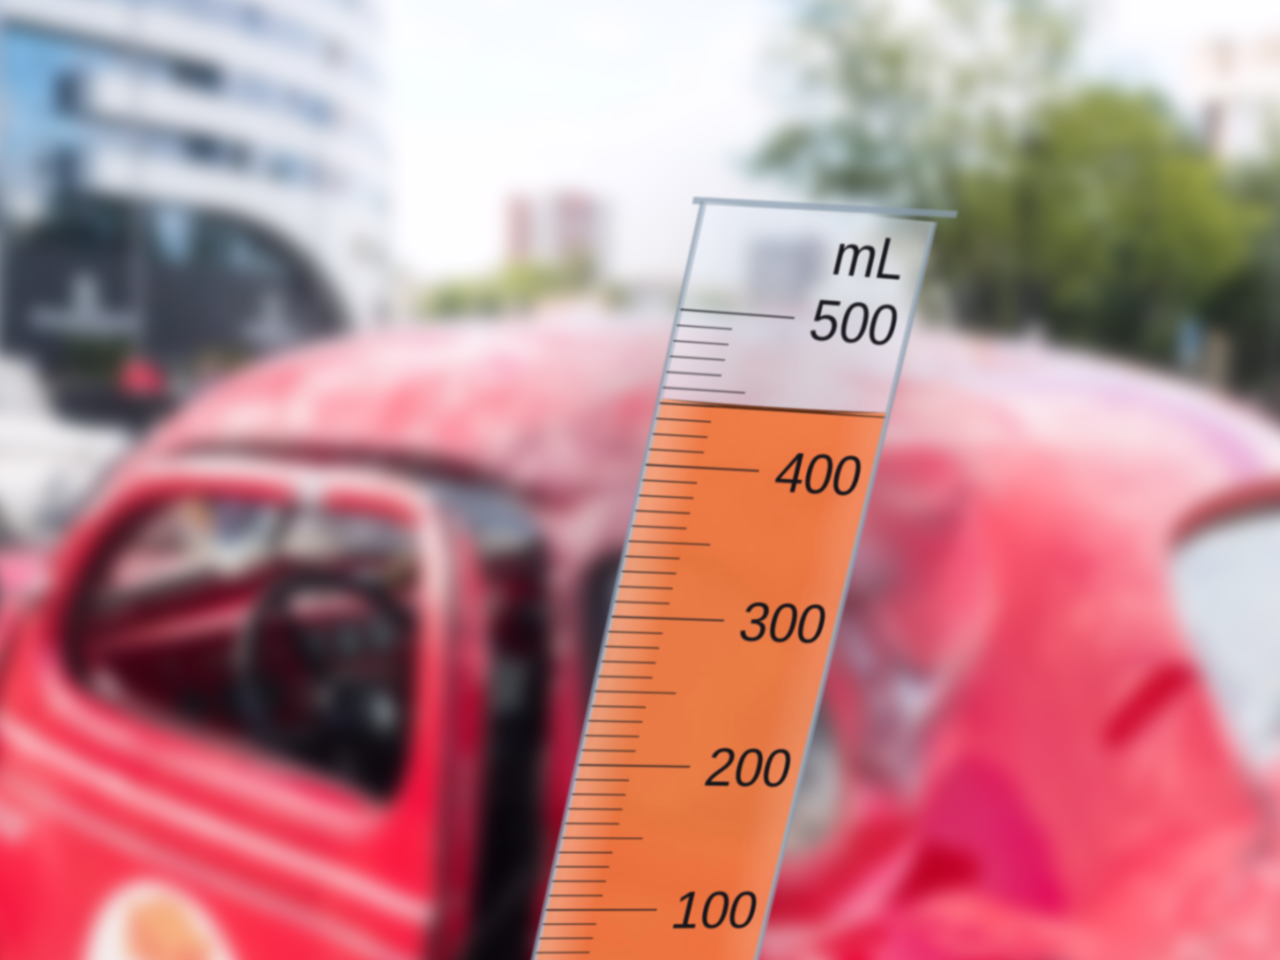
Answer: 440 mL
